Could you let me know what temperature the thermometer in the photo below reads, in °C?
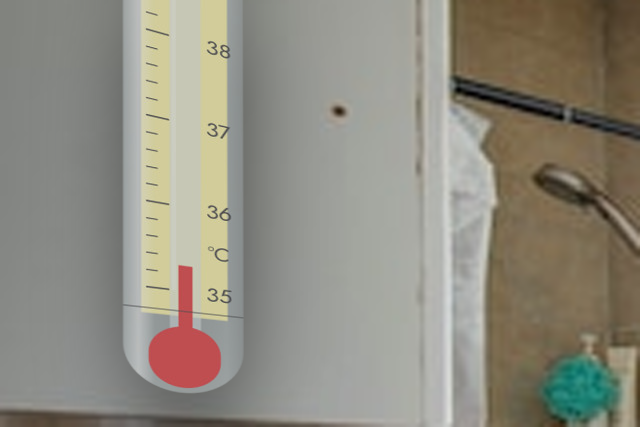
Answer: 35.3 °C
